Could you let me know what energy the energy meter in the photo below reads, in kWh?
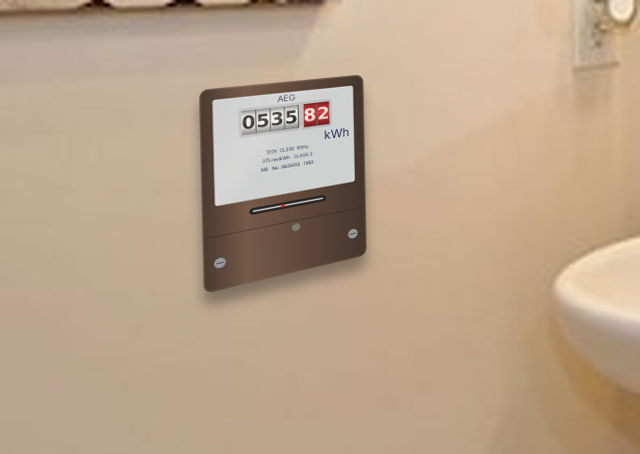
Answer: 535.82 kWh
